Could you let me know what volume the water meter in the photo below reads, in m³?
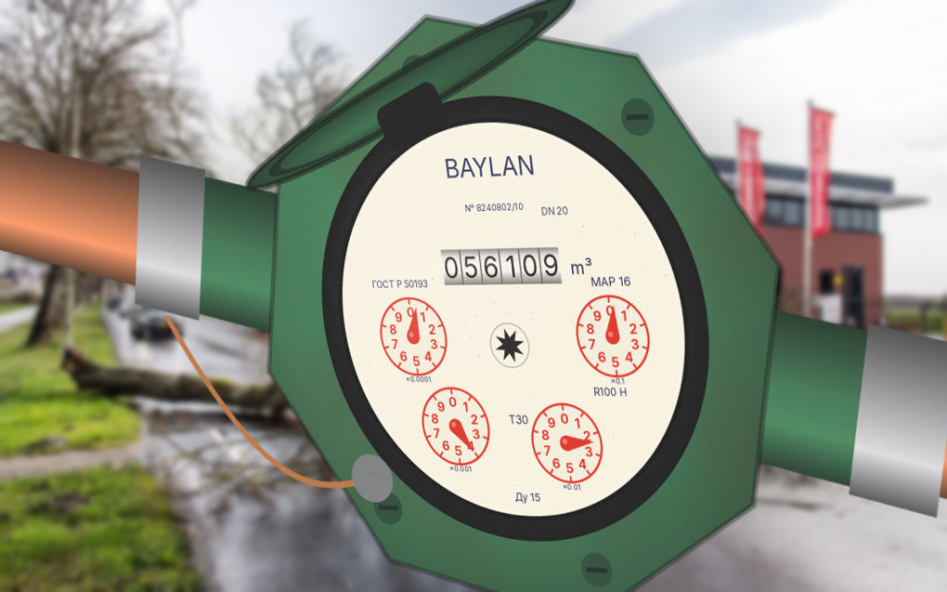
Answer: 56109.0240 m³
